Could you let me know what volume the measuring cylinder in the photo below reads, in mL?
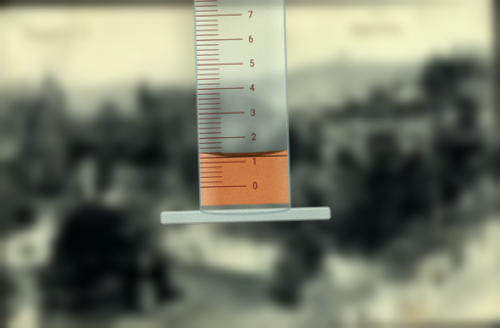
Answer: 1.2 mL
